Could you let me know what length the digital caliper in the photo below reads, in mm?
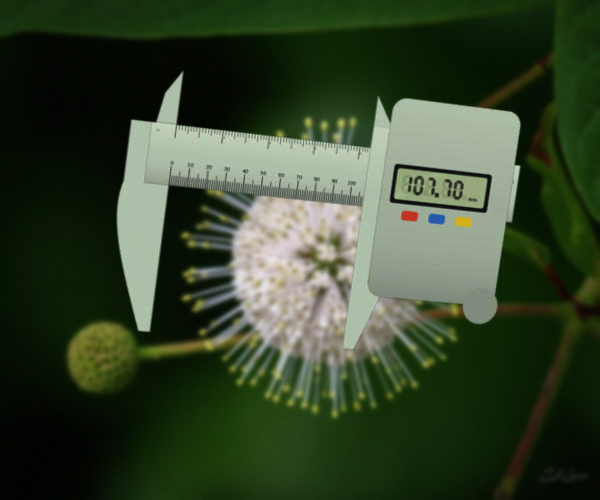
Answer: 107.70 mm
